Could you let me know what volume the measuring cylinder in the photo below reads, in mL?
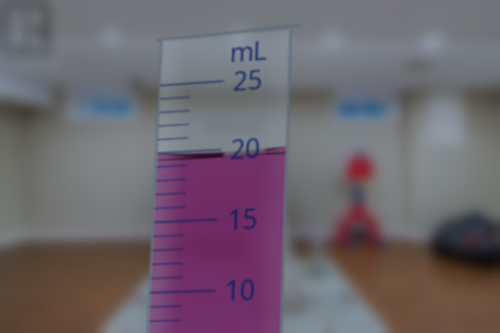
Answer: 19.5 mL
